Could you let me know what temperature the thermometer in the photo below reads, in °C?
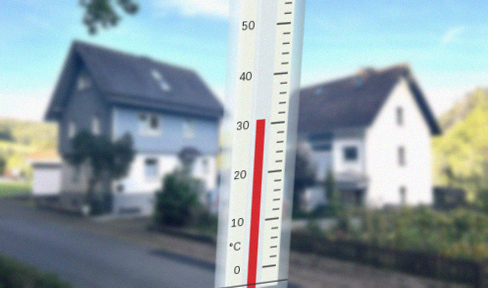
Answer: 31 °C
